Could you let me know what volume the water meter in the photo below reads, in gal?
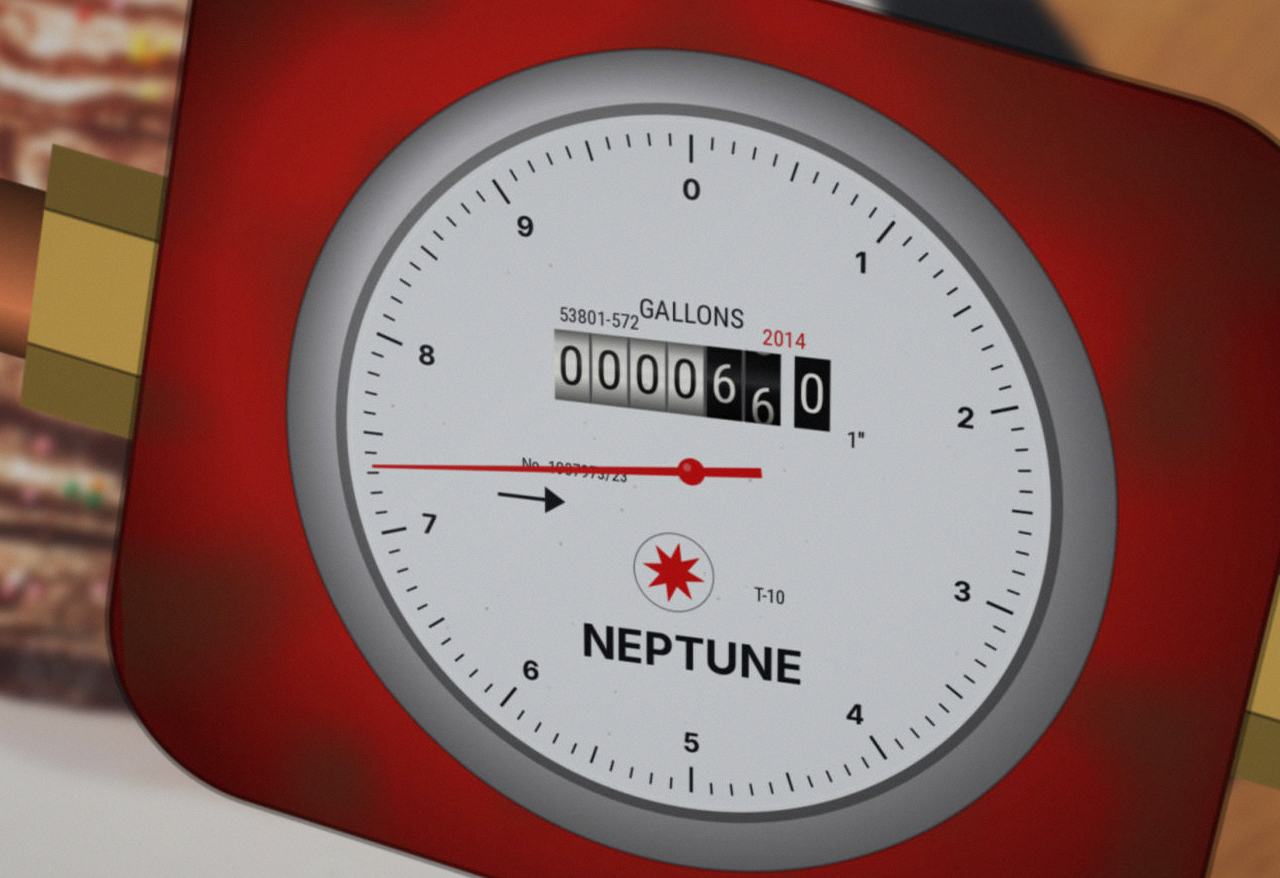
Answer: 657.3 gal
